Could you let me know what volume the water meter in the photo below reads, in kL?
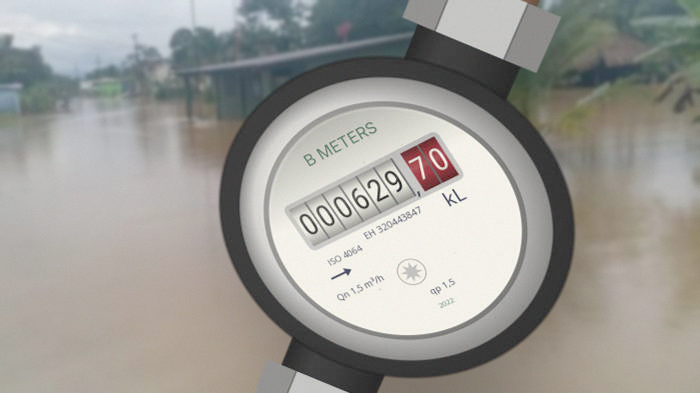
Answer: 629.70 kL
